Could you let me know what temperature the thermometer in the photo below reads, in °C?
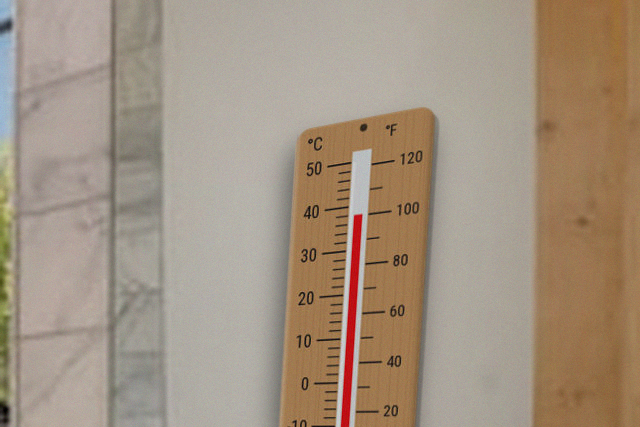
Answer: 38 °C
